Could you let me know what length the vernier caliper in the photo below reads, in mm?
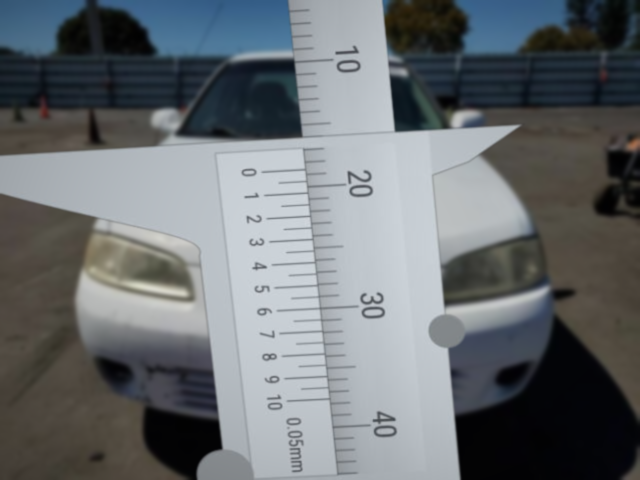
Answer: 18.6 mm
